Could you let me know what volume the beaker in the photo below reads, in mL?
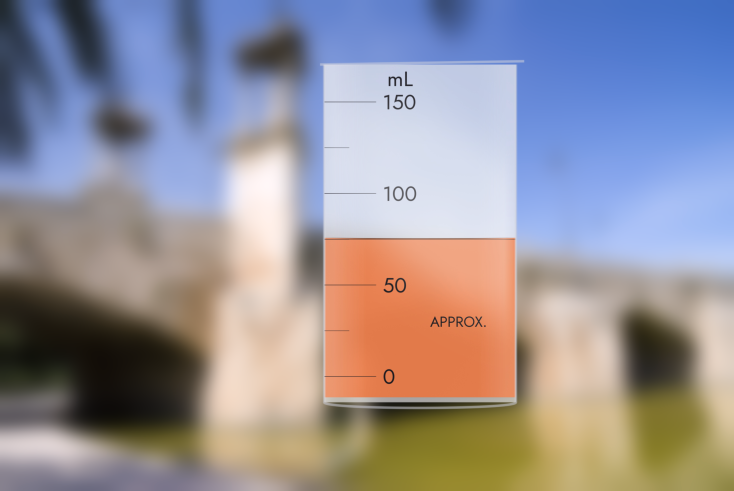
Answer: 75 mL
